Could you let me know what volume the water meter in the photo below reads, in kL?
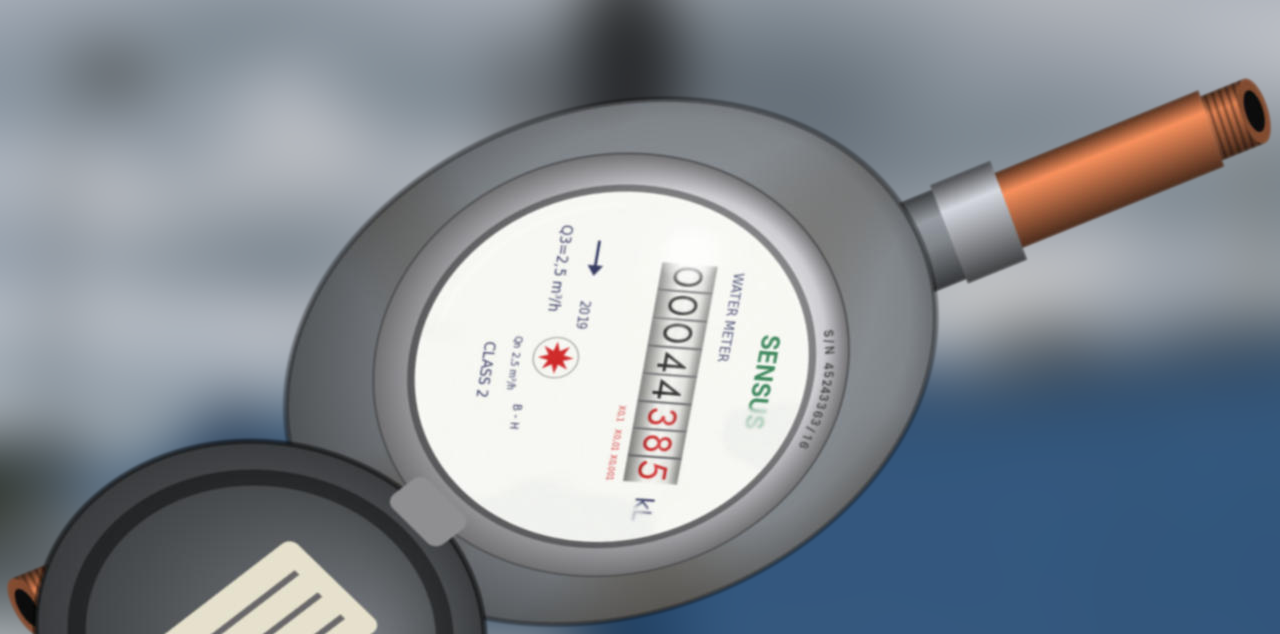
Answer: 44.385 kL
